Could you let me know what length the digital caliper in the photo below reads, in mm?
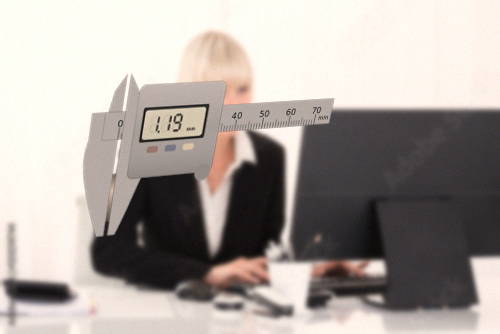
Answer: 1.19 mm
